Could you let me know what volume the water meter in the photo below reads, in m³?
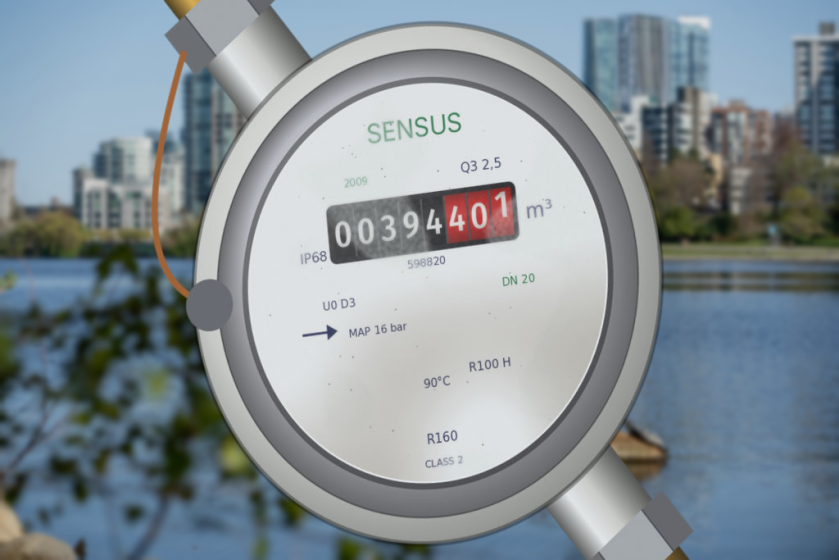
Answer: 394.401 m³
